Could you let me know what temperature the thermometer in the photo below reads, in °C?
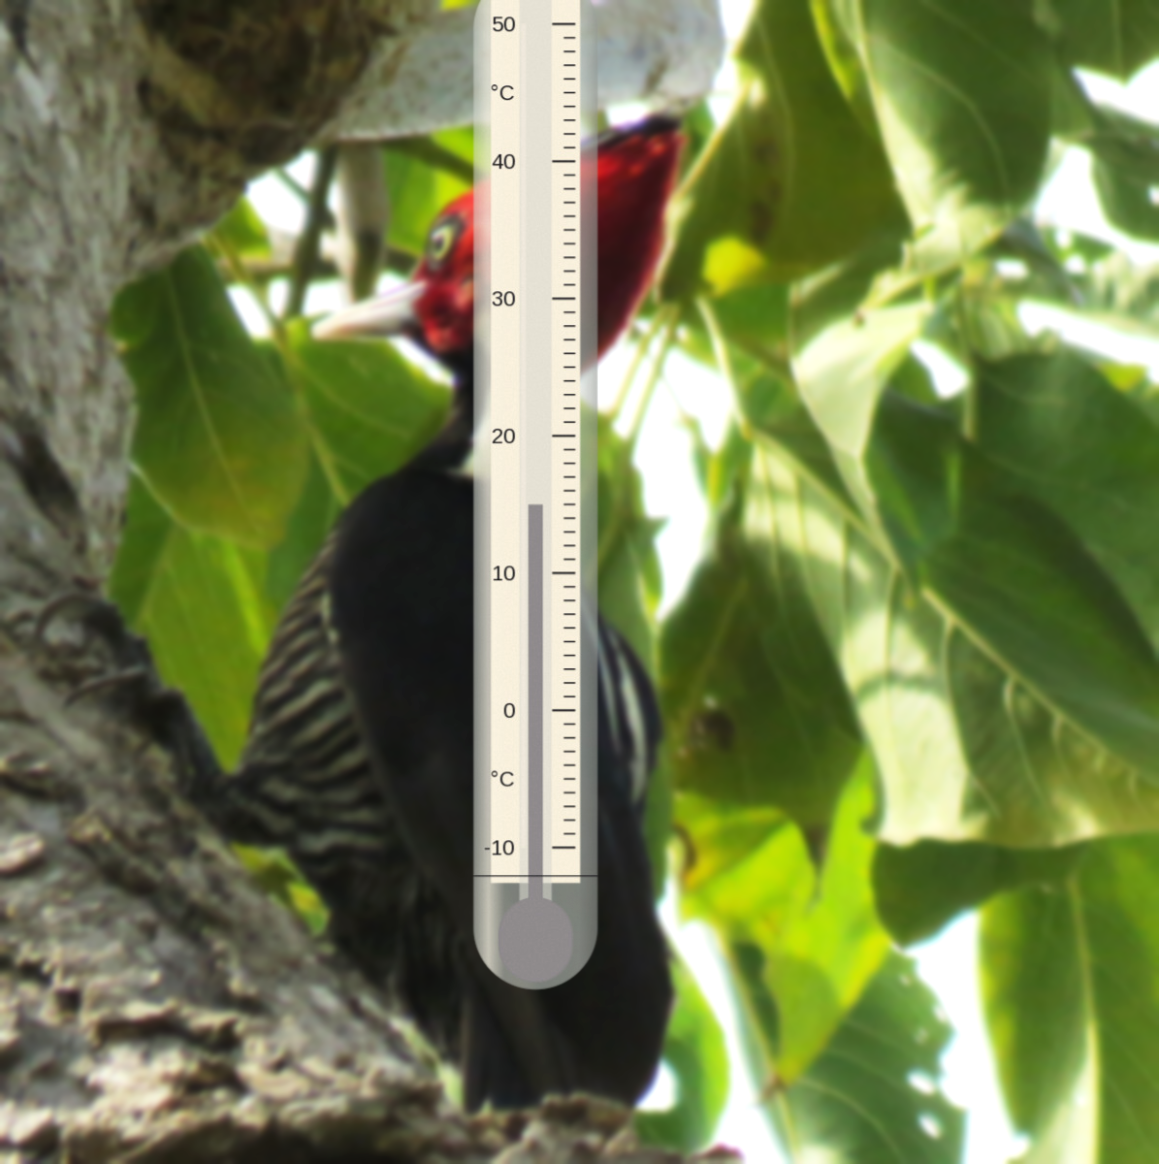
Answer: 15 °C
